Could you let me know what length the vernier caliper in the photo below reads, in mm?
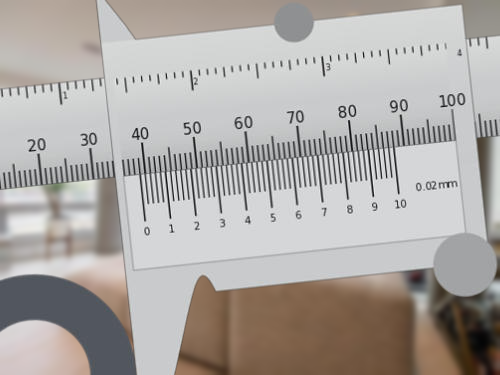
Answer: 39.0 mm
